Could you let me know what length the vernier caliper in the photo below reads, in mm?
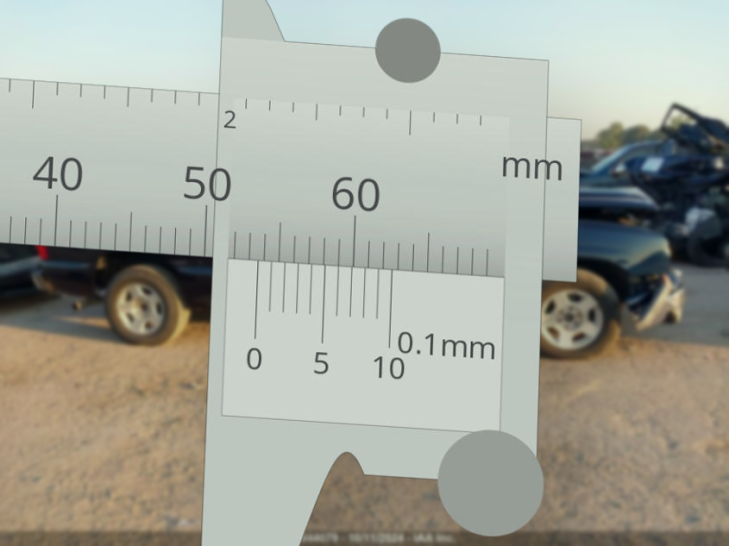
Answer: 53.6 mm
